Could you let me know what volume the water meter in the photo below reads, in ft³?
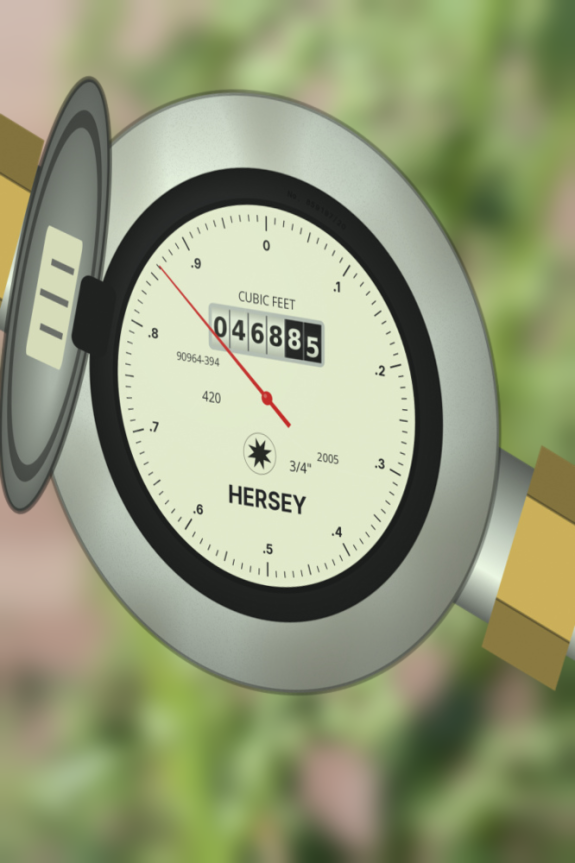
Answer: 46884.86 ft³
